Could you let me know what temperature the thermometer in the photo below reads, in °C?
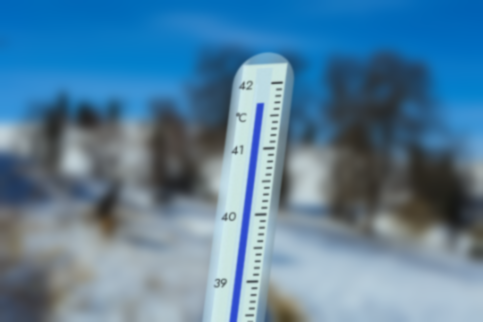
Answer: 41.7 °C
